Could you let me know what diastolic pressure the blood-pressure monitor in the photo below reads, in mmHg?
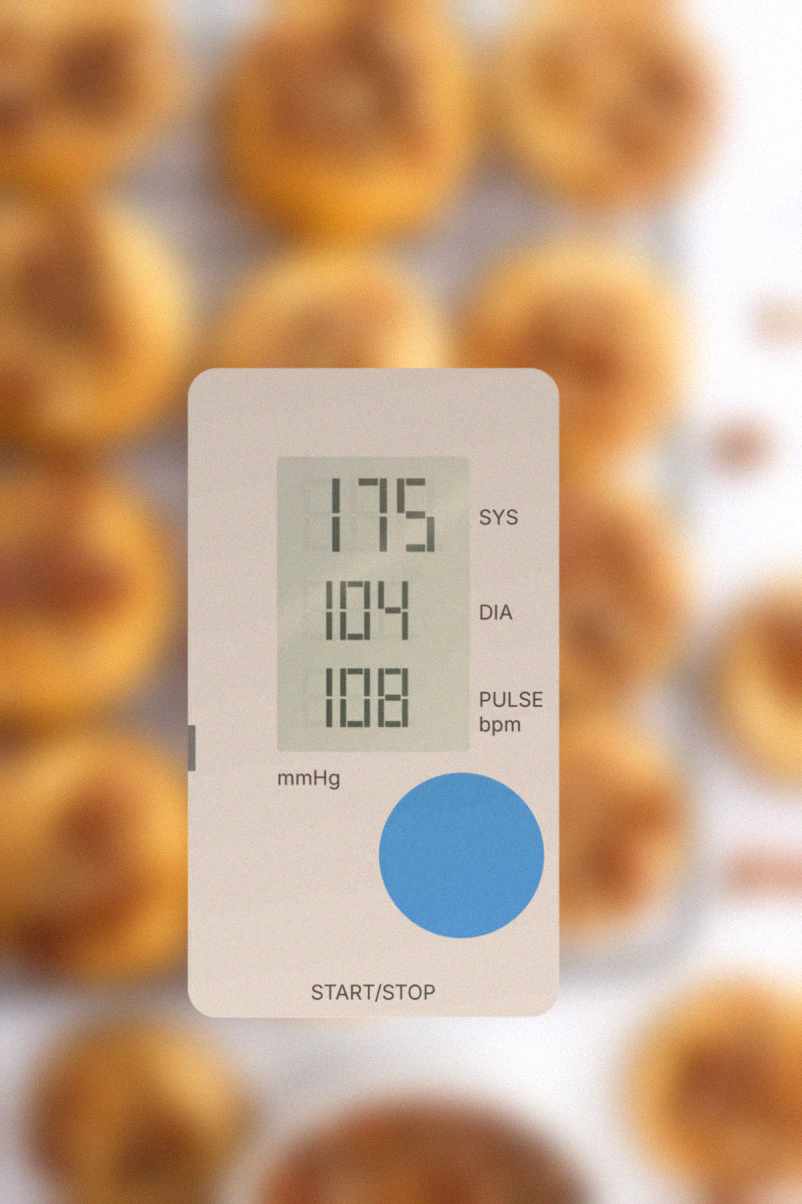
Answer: 104 mmHg
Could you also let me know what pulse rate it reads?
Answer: 108 bpm
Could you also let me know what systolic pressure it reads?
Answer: 175 mmHg
